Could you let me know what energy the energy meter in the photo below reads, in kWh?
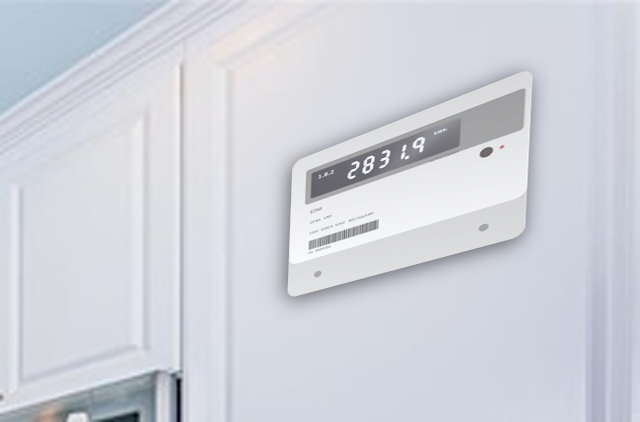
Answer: 2831.9 kWh
